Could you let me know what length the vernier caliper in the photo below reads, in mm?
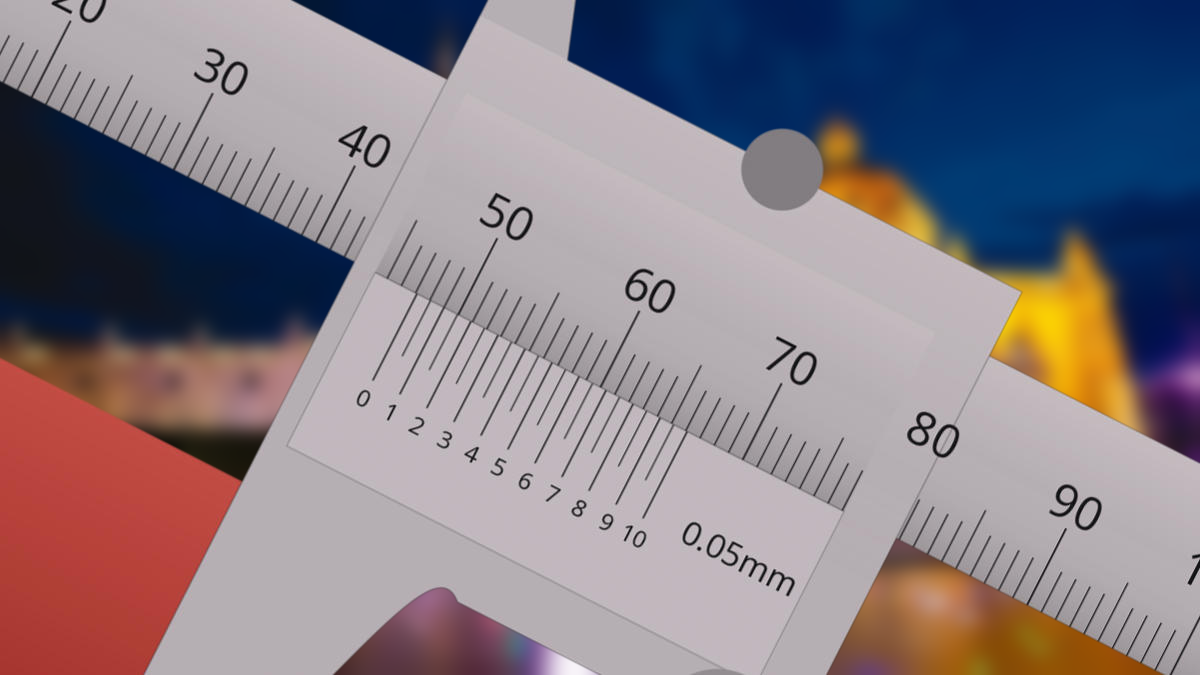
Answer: 47.1 mm
